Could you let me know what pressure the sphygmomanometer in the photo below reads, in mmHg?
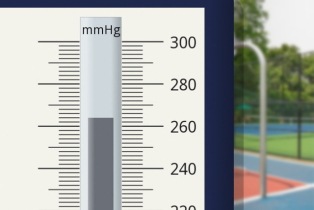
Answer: 264 mmHg
